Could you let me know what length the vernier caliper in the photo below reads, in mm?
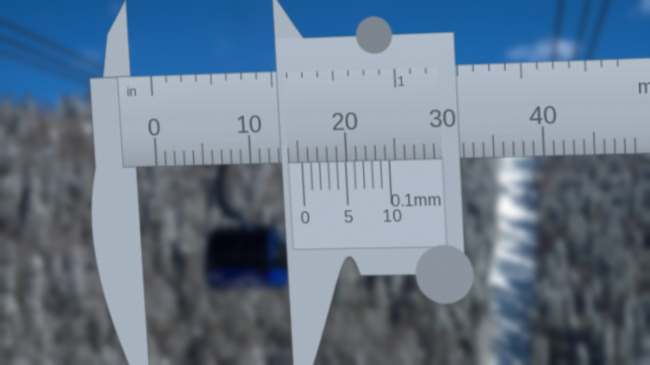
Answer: 15.4 mm
